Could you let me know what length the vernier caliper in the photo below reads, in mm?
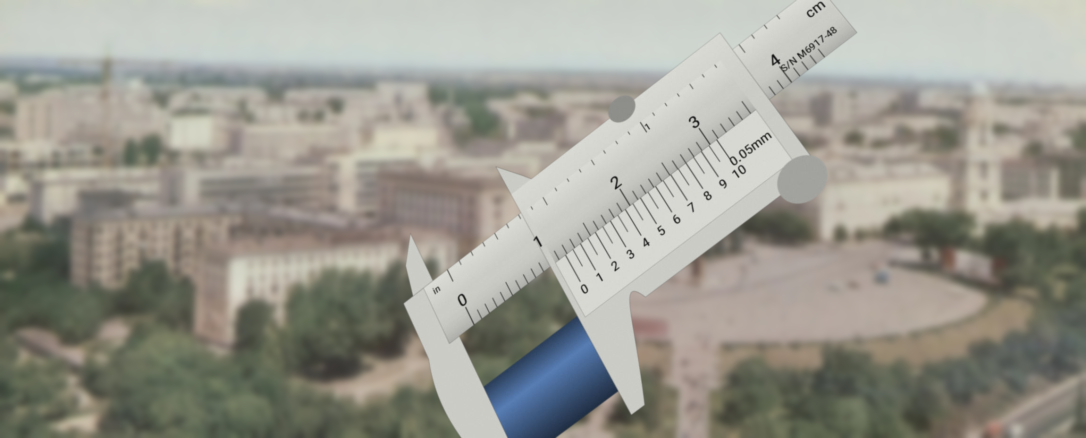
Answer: 11.8 mm
